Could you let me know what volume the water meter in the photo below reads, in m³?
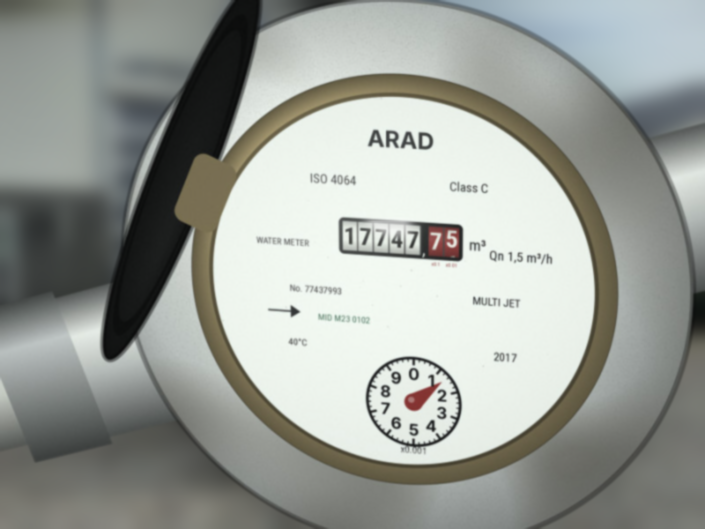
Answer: 17747.751 m³
